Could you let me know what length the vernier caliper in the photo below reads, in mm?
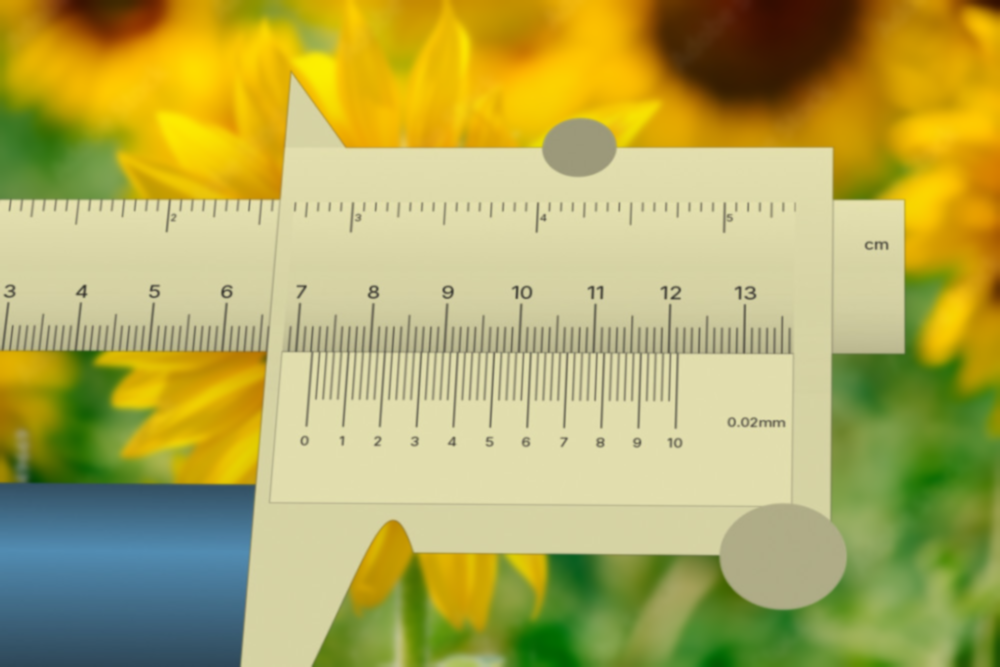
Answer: 72.2 mm
